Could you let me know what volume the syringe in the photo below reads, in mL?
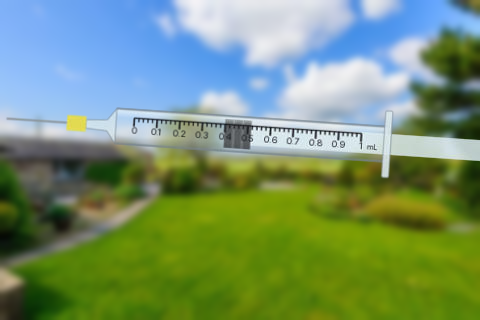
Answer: 0.4 mL
